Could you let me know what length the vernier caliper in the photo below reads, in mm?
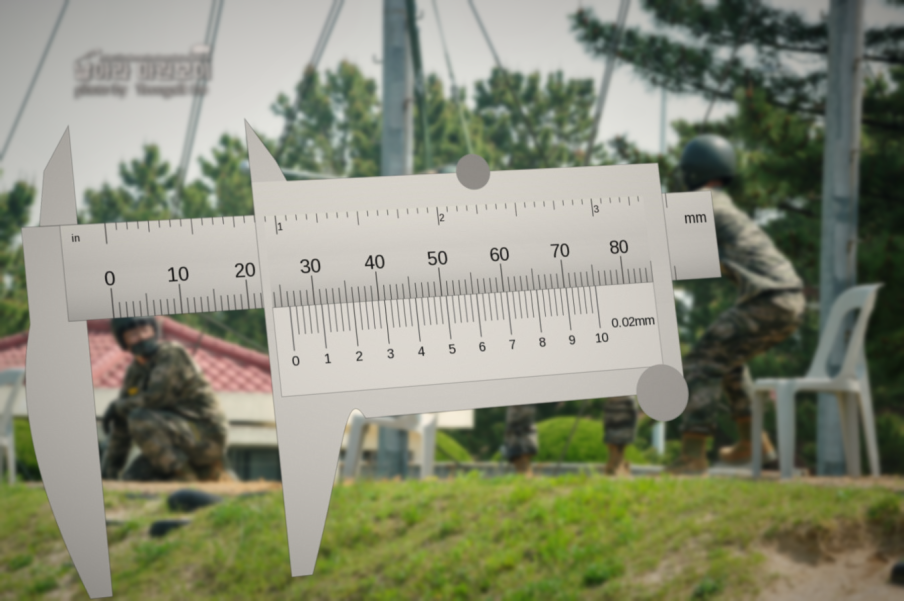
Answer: 26.2 mm
